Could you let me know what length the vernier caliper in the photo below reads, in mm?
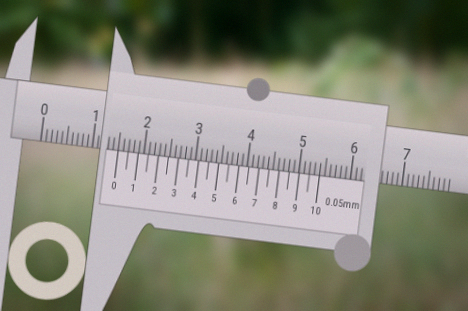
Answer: 15.0 mm
